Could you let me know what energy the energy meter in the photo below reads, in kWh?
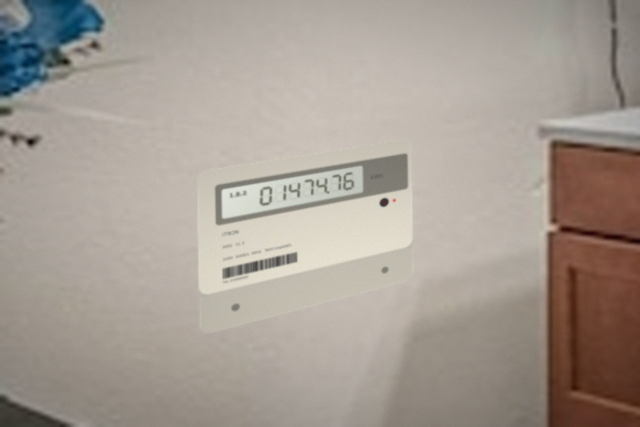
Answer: 1474.76 kWh
